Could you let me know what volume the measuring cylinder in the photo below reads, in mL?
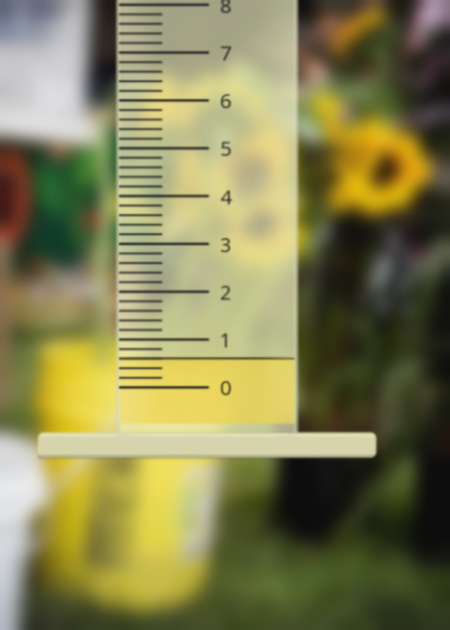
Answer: 0.6 mL
